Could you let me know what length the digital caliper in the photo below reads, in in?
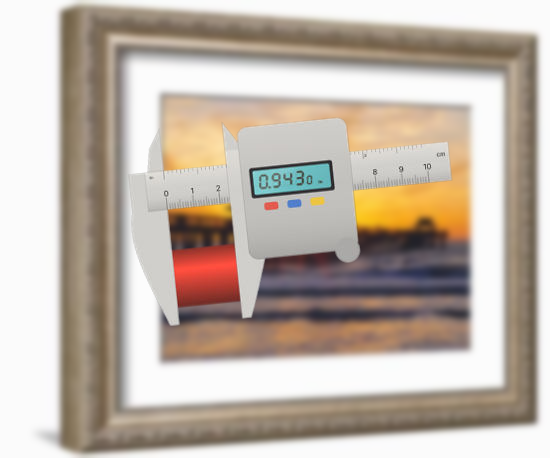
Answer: 0.9430 in
